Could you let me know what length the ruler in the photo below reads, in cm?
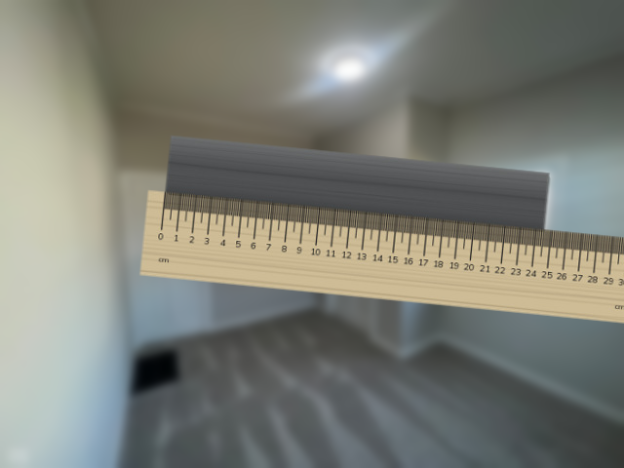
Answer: 24.5 cm
